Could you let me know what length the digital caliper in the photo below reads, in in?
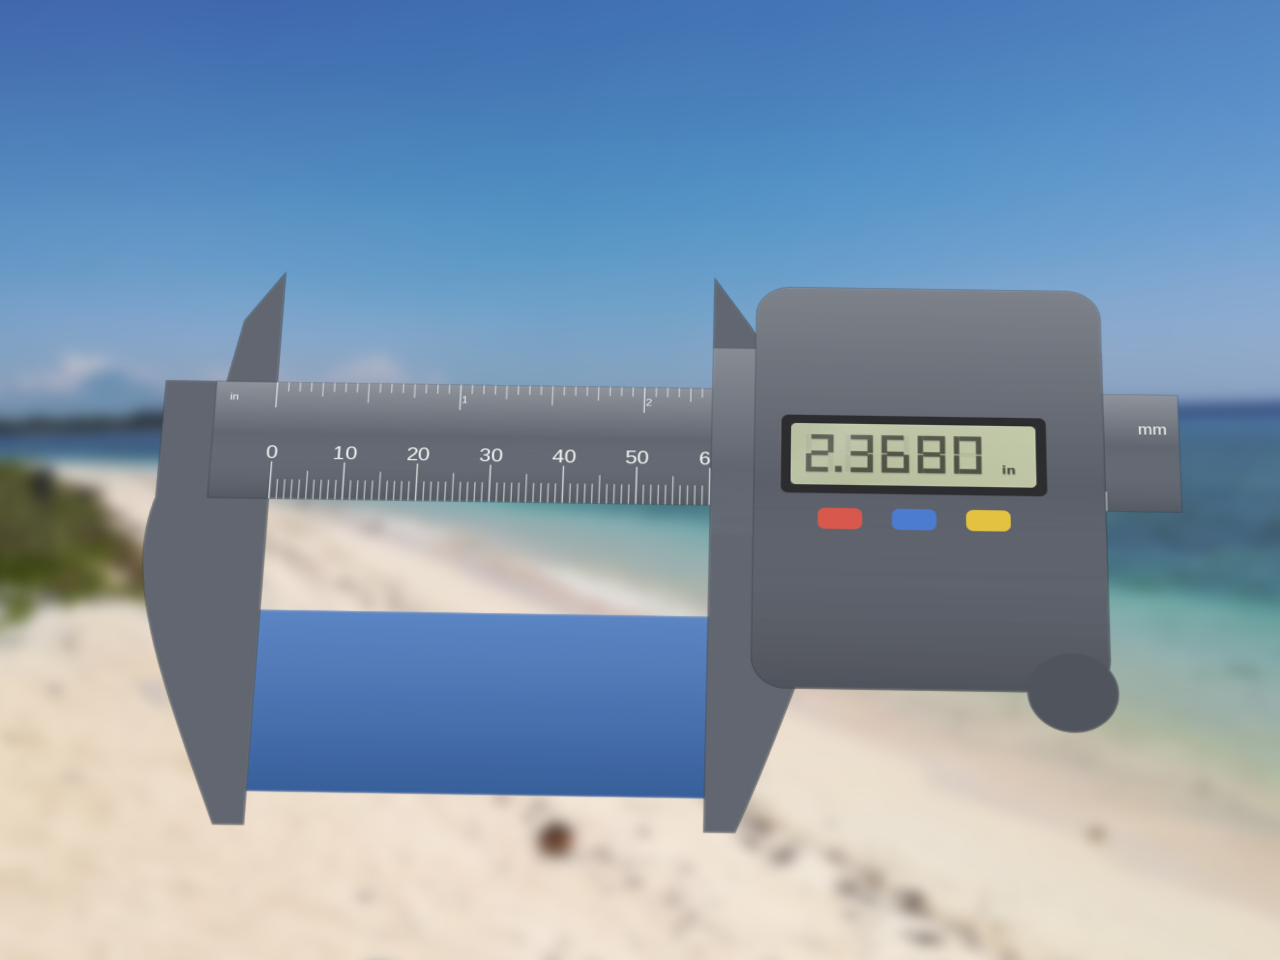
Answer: 2.3680 in
